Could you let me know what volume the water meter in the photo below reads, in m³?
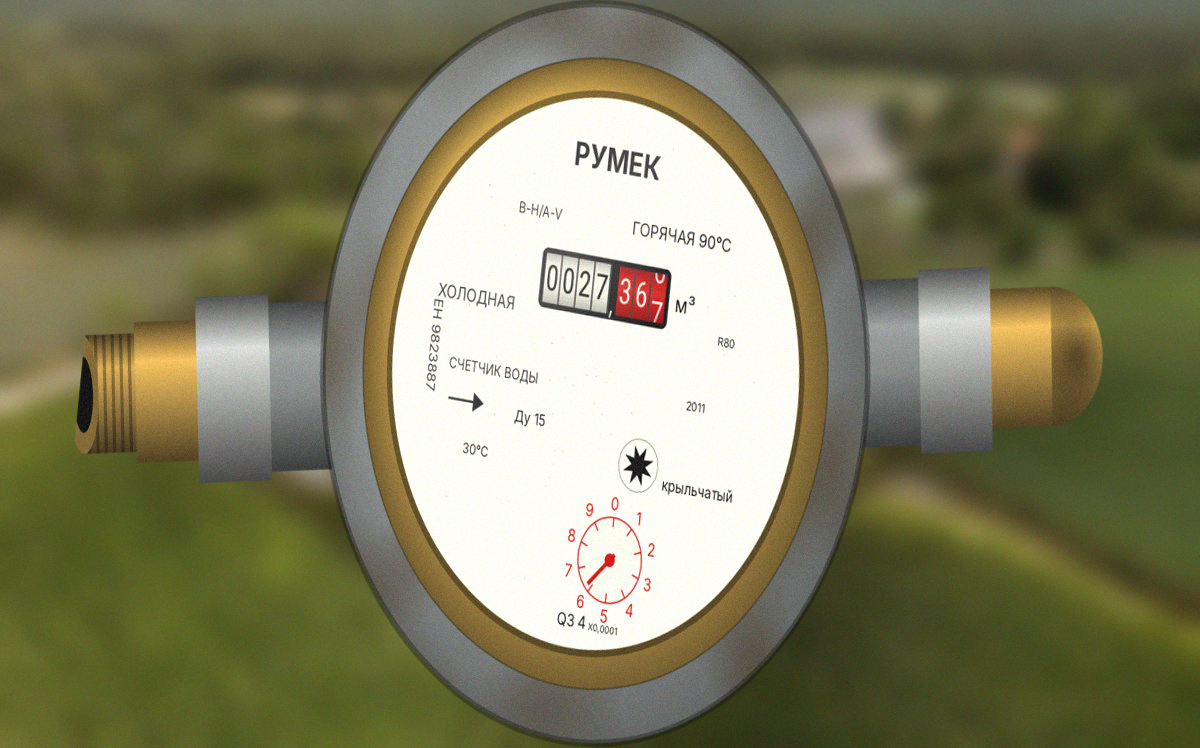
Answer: 27.3666 m³
